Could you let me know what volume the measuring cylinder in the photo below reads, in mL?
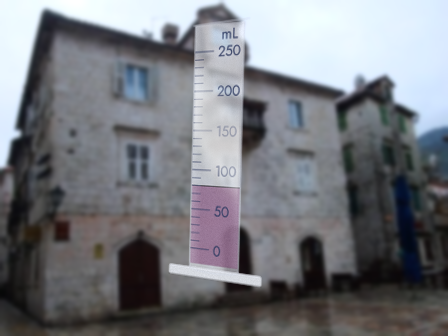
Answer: 80 mL
